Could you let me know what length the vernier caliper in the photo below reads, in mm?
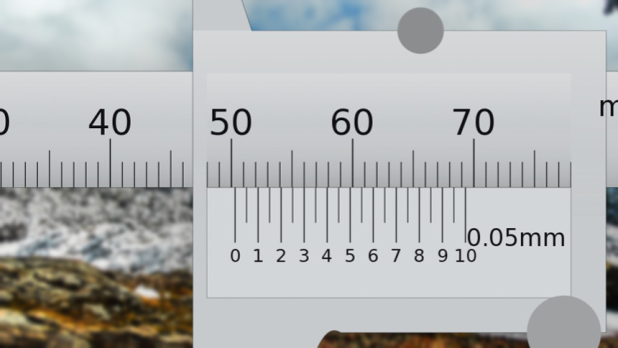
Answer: 50.3 mm
